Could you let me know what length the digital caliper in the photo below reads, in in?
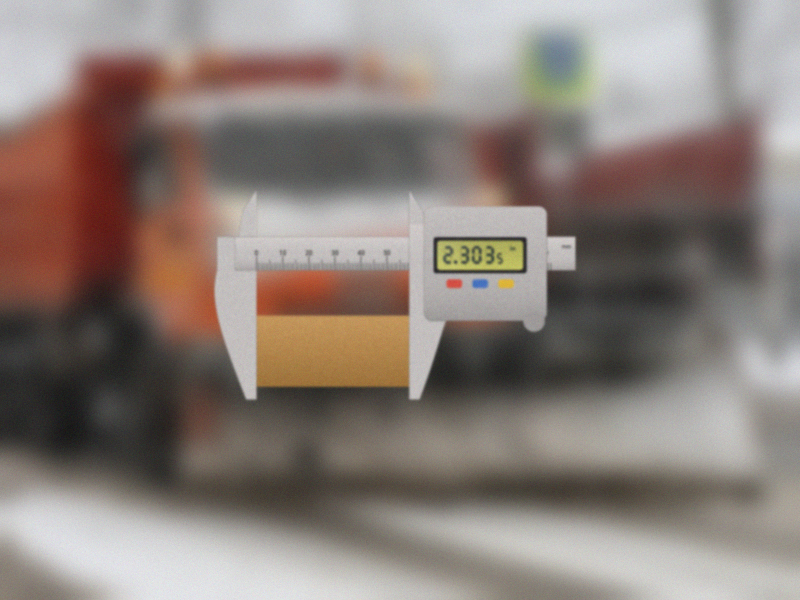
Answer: 2.3035 in
